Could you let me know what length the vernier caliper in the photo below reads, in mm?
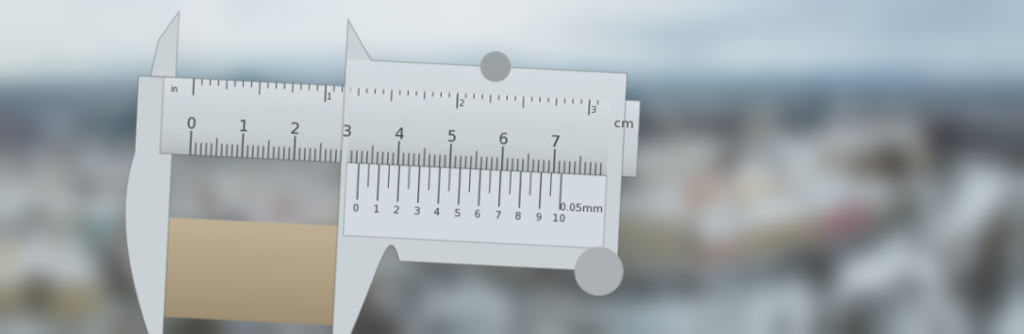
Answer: 32.5 mm
